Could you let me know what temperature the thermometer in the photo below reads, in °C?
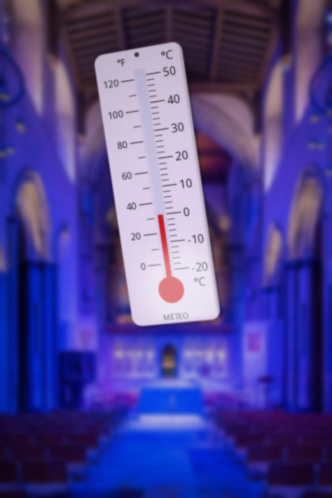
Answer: 0 °C
